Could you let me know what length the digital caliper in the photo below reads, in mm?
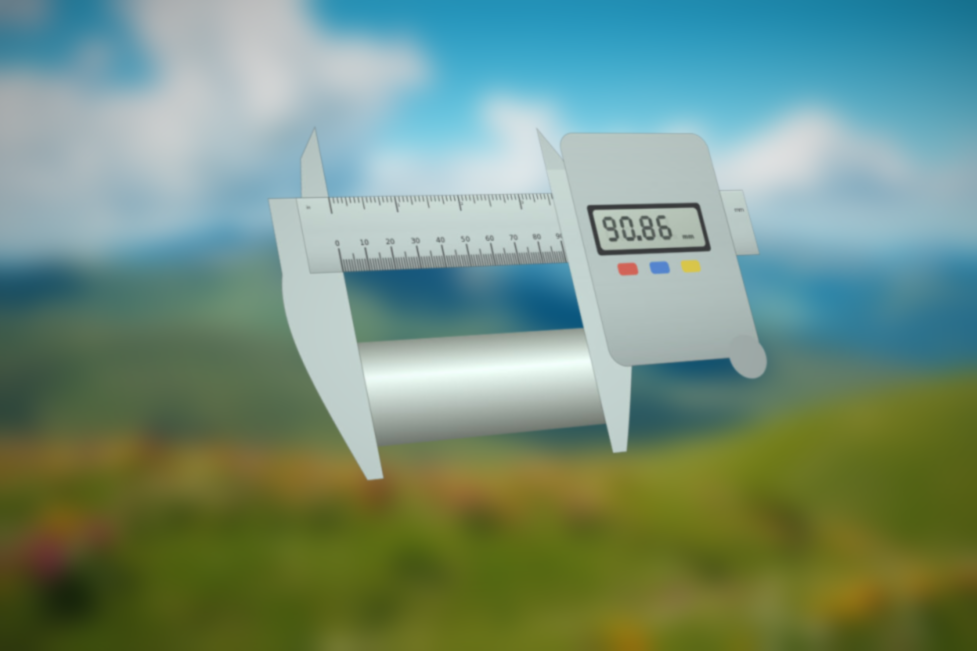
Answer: 90.86 mm
